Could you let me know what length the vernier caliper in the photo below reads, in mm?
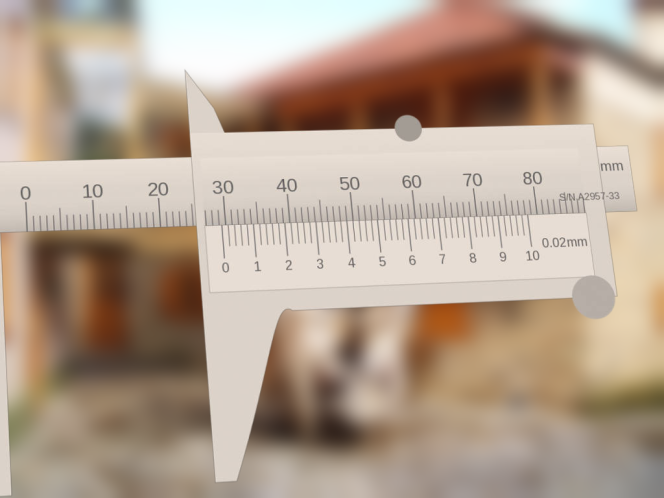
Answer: 29.4 mm
